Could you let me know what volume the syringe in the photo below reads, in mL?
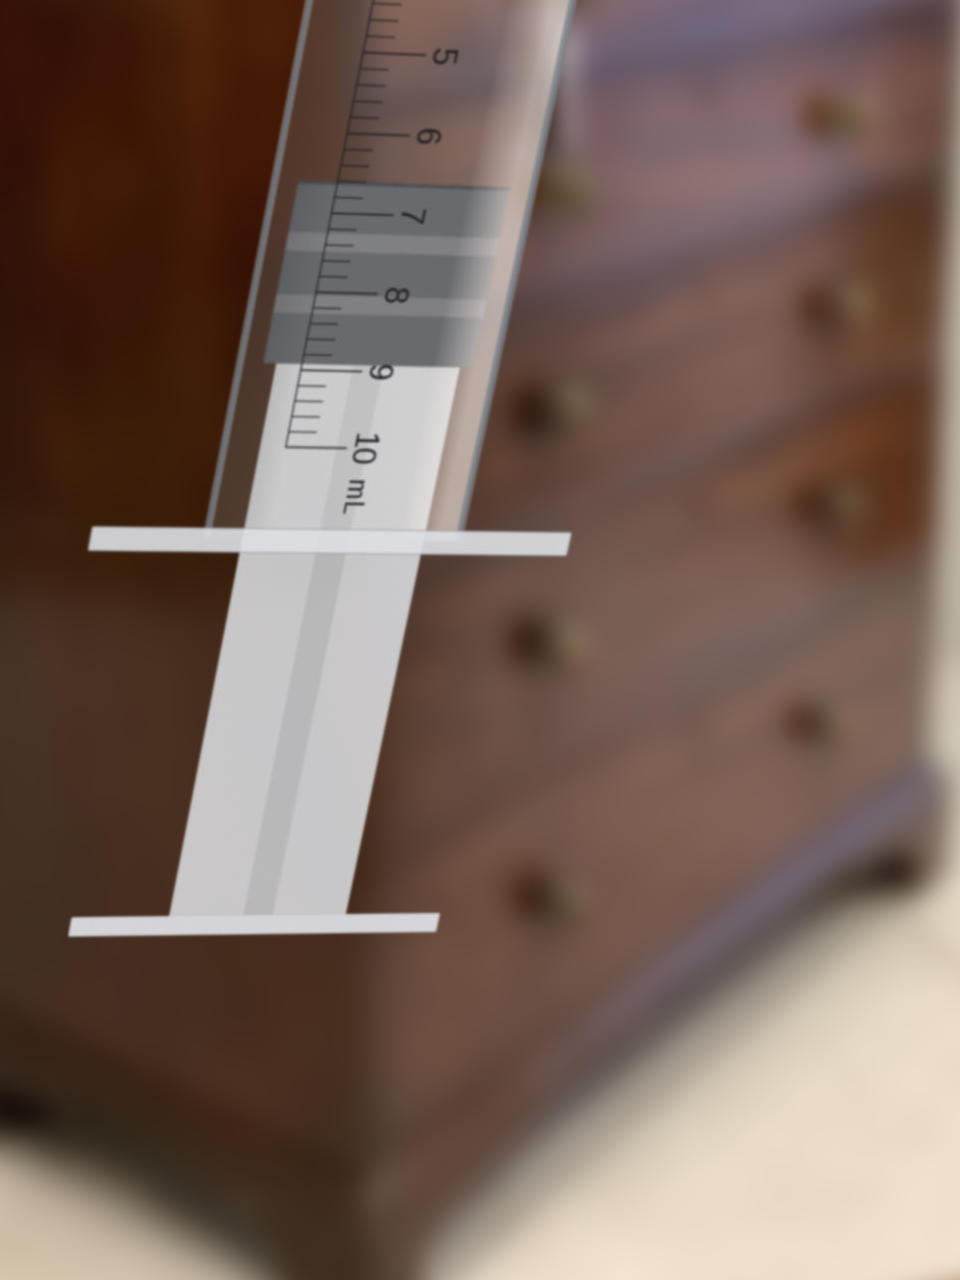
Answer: 6.6 mL
